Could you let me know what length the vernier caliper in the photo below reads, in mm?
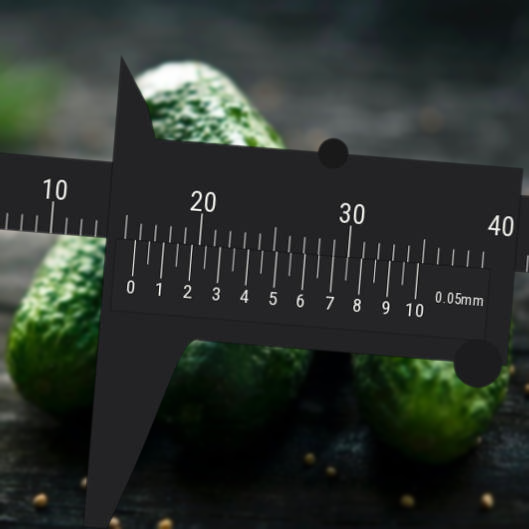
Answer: 15.7 mm
